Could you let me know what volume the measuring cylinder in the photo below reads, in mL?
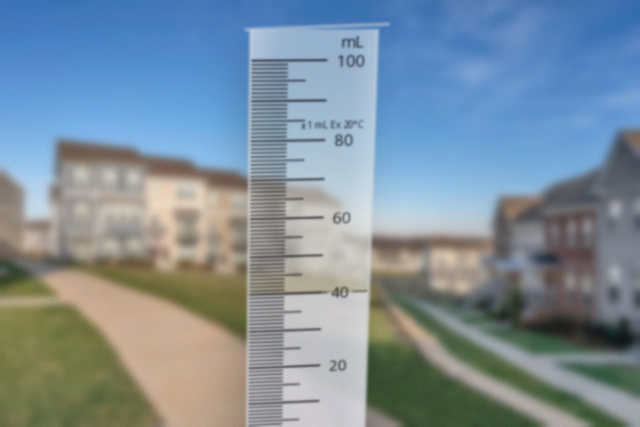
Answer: 40 mL
